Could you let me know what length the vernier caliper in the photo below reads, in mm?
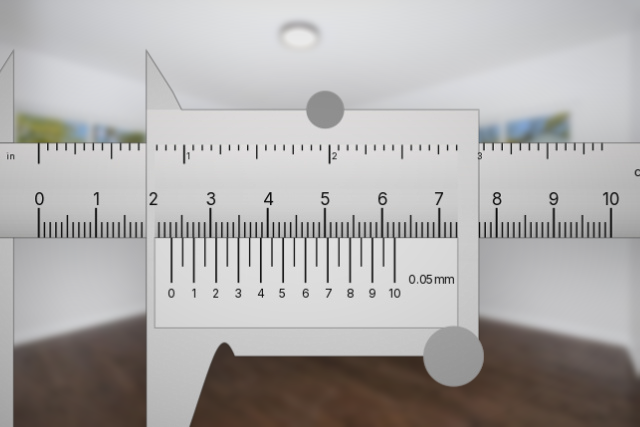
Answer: 23.2 mm
